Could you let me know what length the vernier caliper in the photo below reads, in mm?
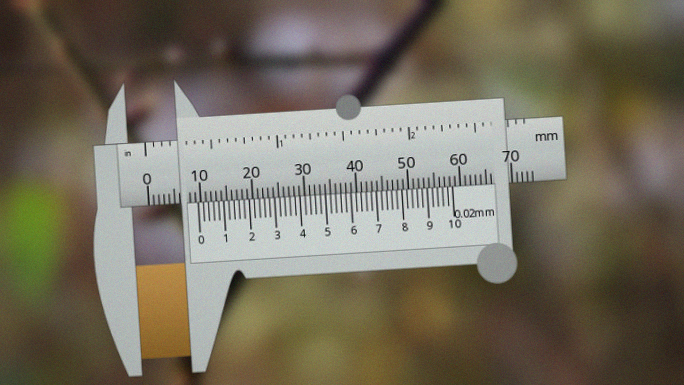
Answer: 9.5 mm
